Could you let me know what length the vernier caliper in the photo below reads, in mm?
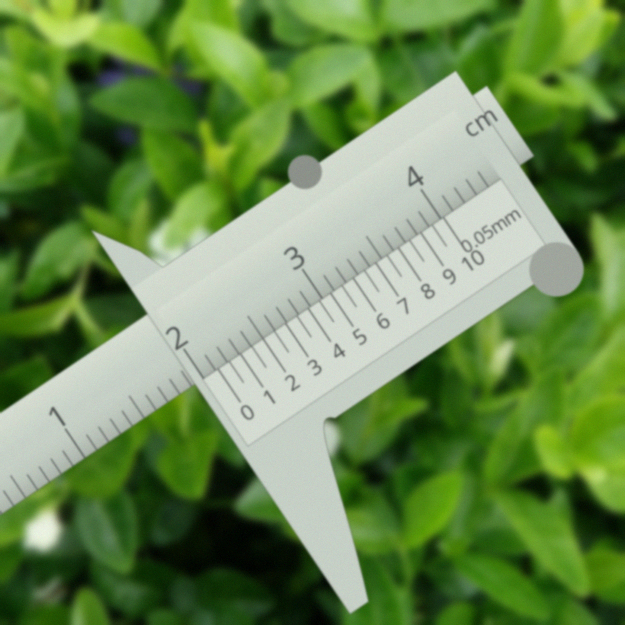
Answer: 21.2 mm
